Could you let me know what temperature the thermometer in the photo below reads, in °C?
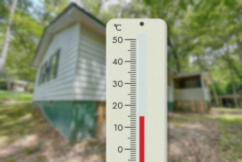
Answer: 15 °C
